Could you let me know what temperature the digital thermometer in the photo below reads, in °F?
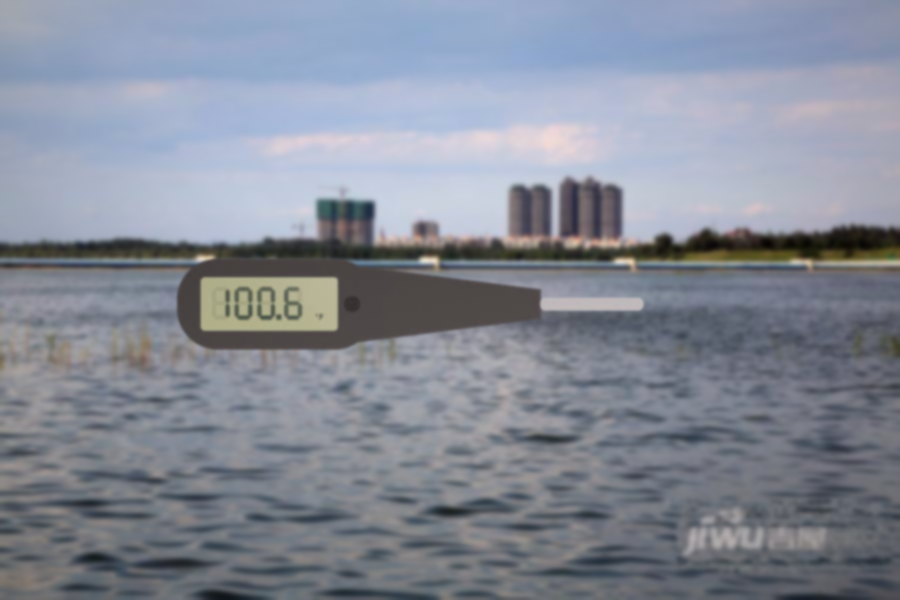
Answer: 100.6 °F
